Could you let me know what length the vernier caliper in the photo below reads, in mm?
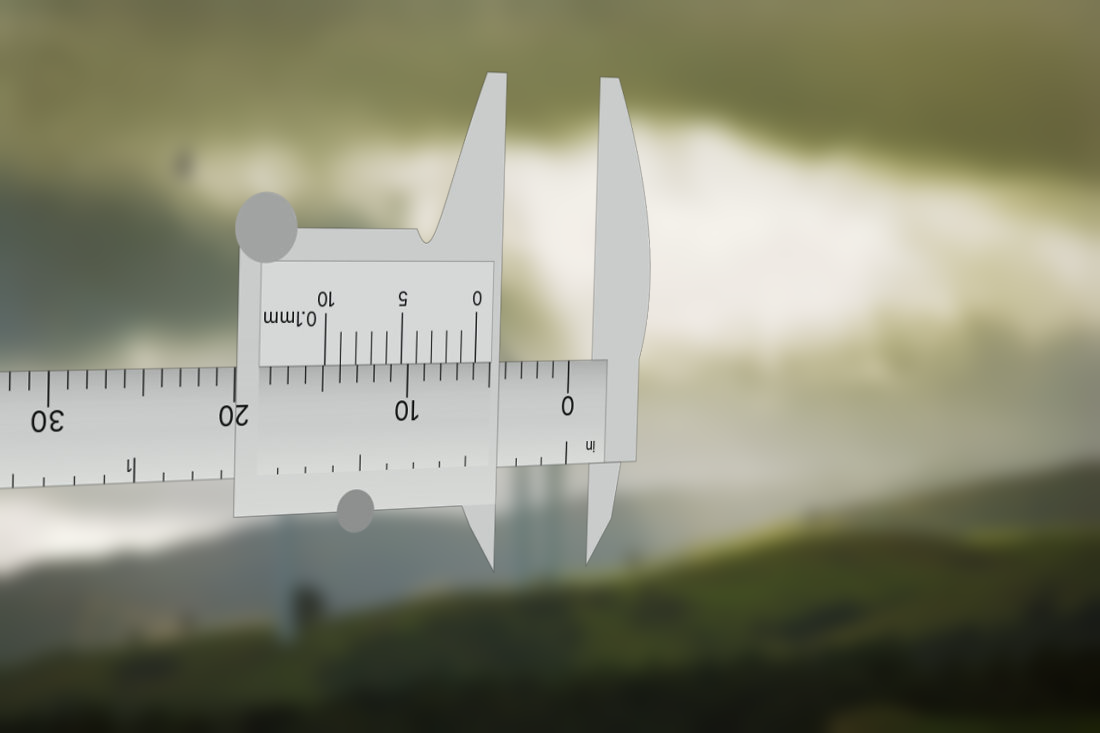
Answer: 5.9 mm
